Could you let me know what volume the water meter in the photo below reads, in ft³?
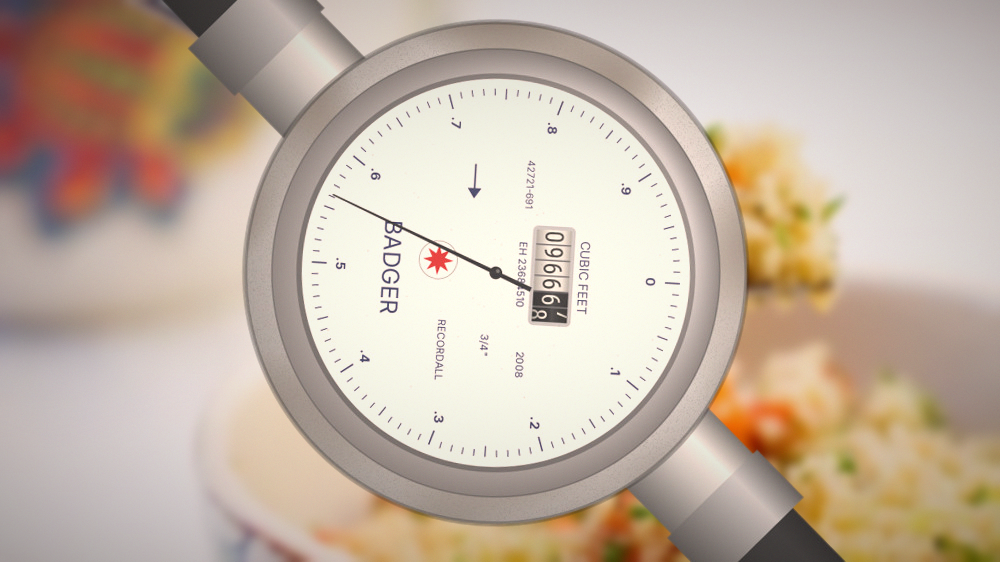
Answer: 96667.56 ft³
